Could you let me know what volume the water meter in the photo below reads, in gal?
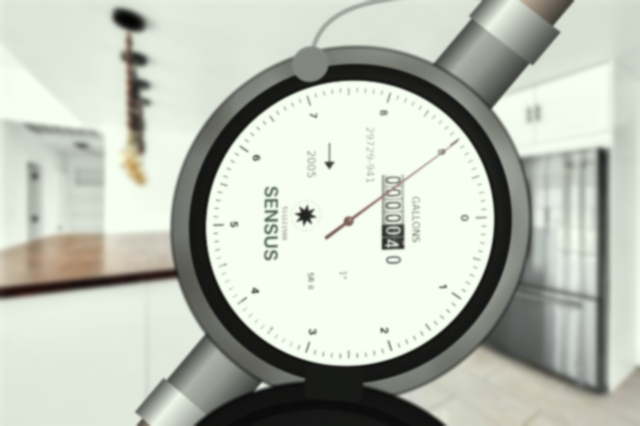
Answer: 39.0 gal
